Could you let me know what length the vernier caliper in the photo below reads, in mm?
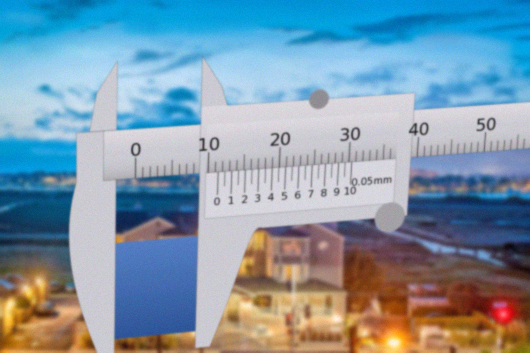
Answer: 11.4 mm
